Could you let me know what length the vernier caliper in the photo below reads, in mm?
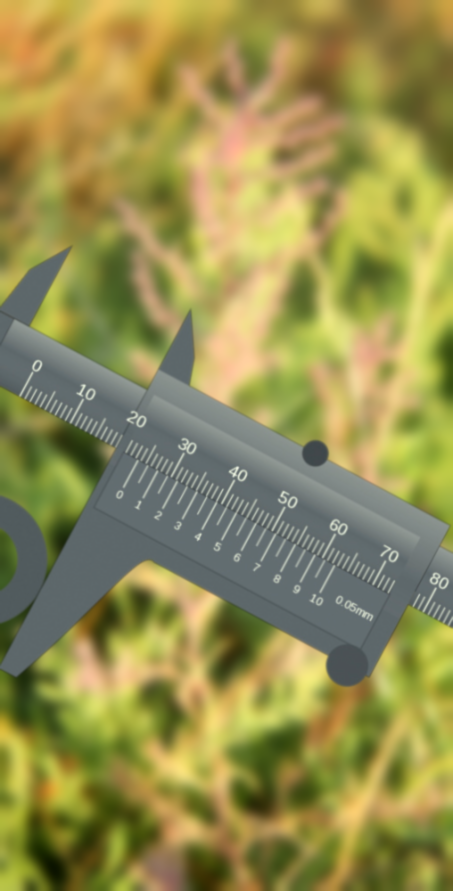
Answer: 23.5 mm
